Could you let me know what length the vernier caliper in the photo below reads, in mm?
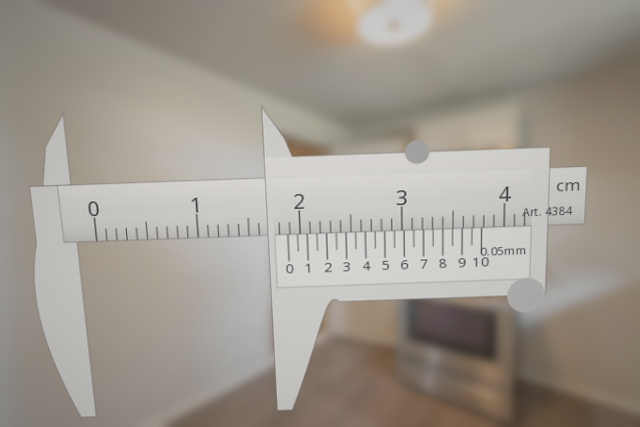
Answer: 18.8 mm
